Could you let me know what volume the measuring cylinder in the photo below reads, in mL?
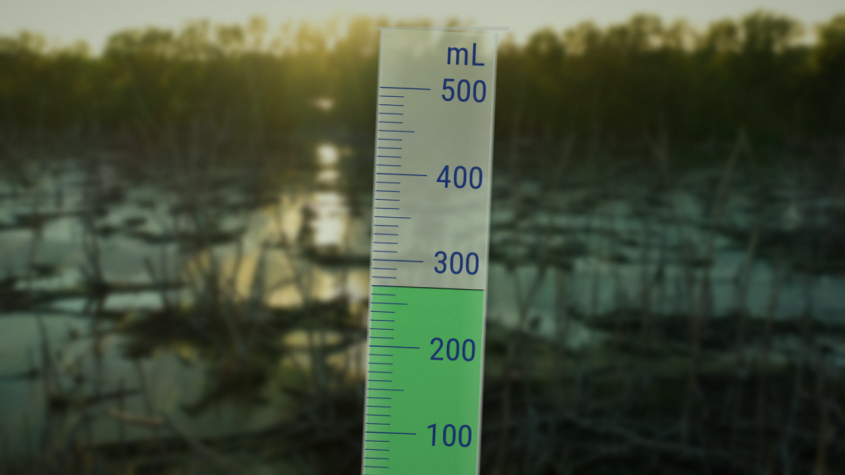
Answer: 270 mL
